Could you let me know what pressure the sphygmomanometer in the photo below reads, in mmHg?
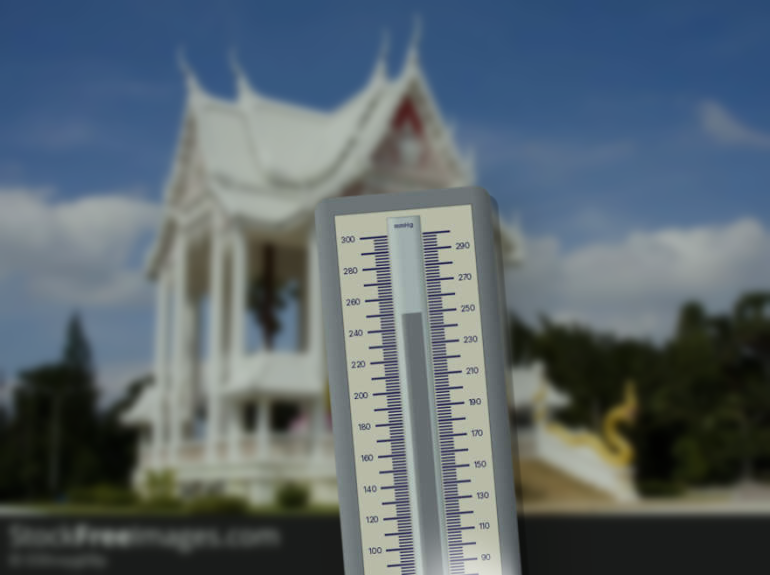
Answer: 250 mmHg
